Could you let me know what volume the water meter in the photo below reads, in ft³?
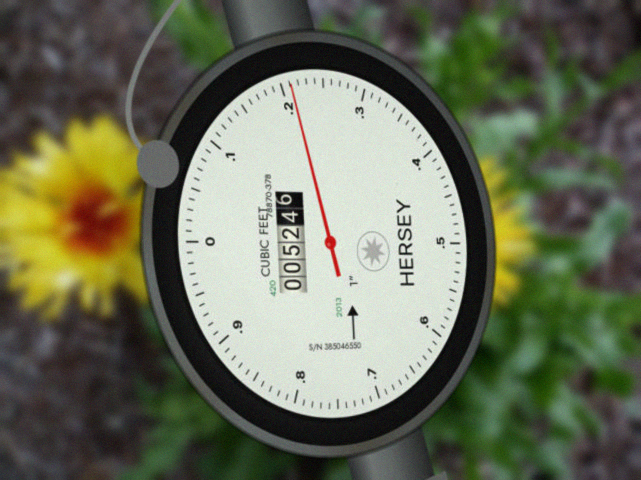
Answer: 5246.21 ft³
